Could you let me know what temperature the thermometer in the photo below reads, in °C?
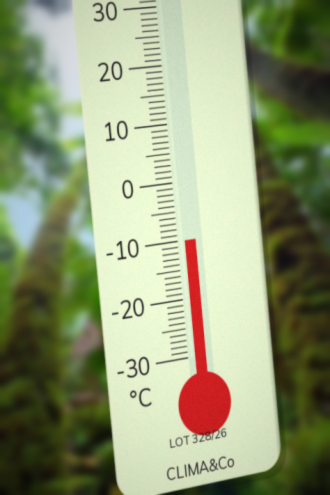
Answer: -10 °C
